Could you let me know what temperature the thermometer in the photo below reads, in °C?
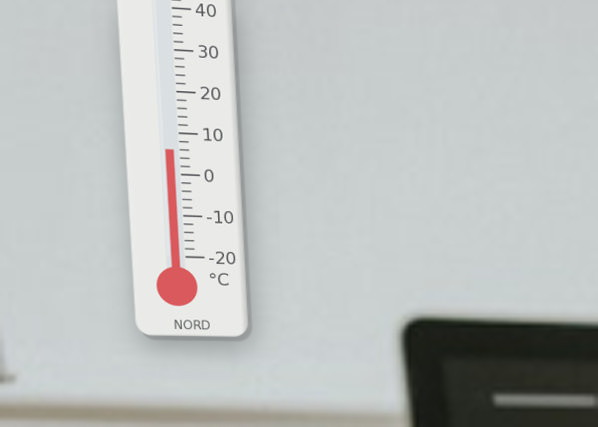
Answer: 6 °C
